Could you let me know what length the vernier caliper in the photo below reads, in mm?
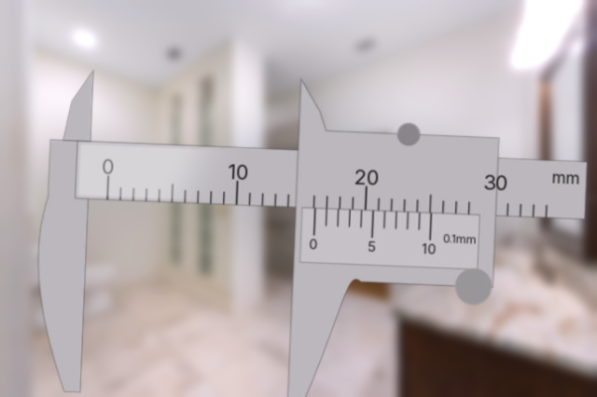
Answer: 16.1 mm
